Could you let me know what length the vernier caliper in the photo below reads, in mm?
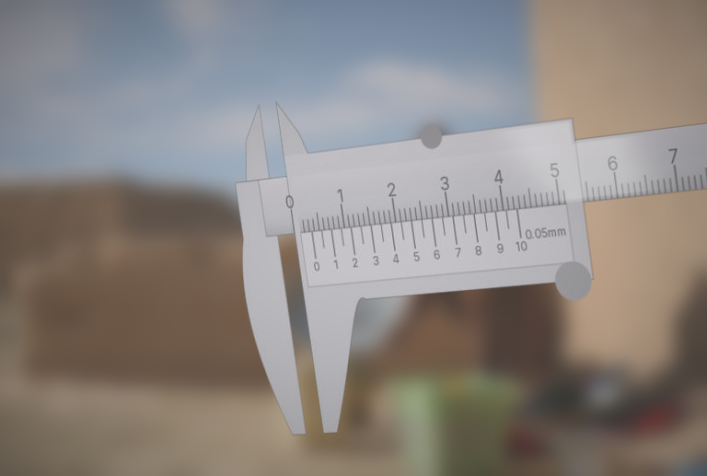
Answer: 3.5 mm
